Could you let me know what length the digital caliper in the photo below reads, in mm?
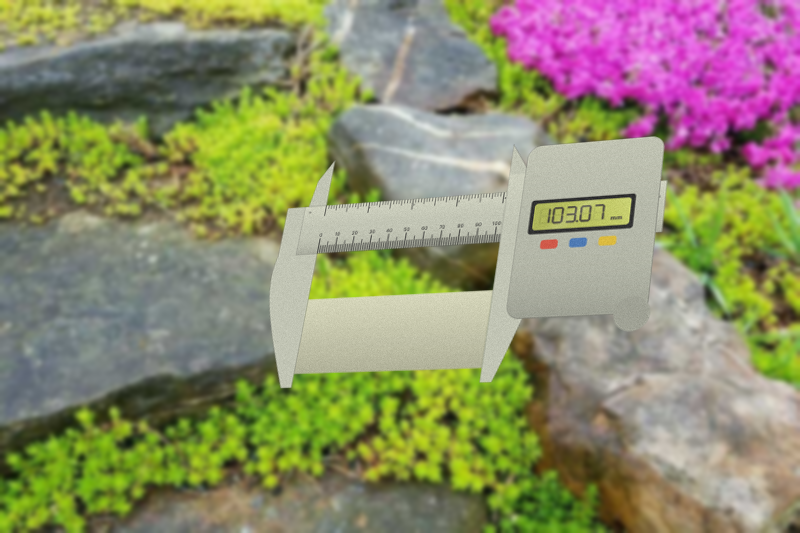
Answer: 103.07 mm
